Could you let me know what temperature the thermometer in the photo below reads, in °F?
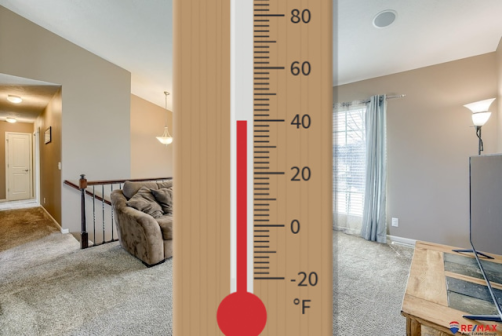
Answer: 40 °F
